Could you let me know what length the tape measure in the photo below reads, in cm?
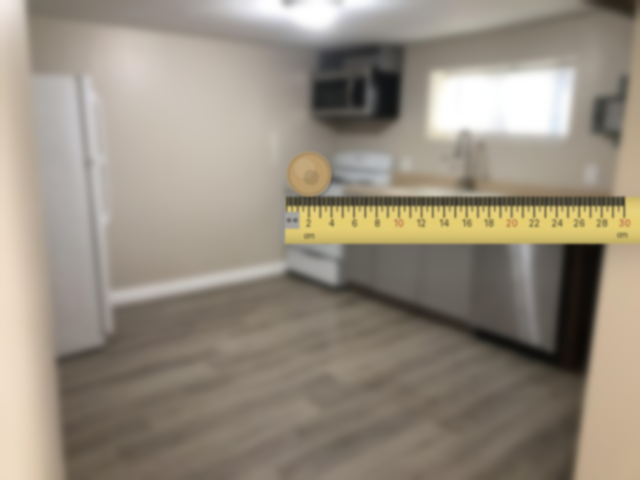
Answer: 4 cm
